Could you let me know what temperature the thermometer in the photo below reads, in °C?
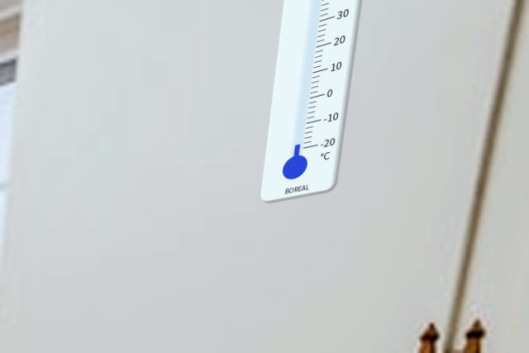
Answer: -18 °C
